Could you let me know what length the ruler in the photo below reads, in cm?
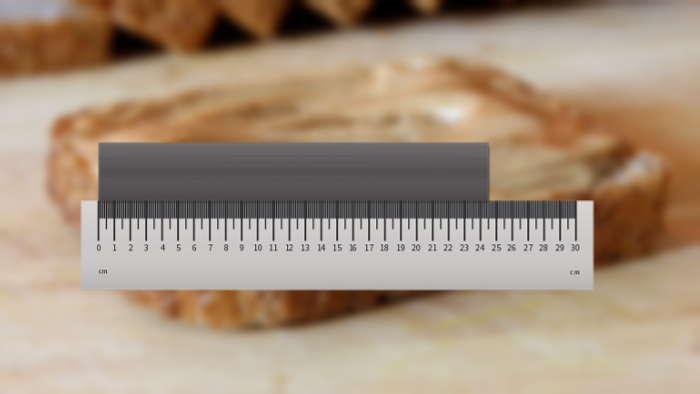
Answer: 24.5 cm
